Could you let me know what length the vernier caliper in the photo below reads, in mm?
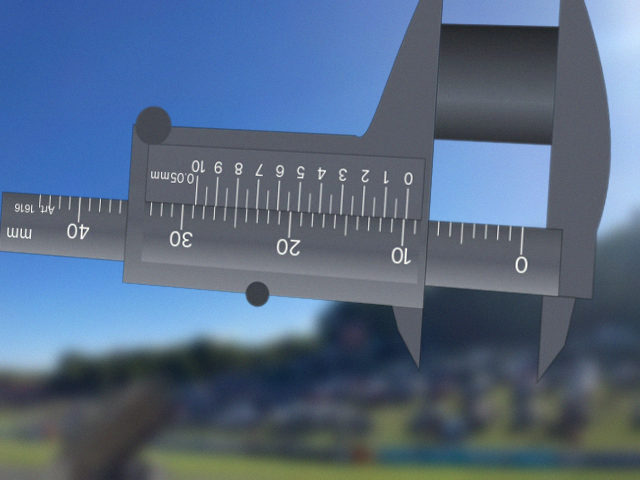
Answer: 9.8 mm
